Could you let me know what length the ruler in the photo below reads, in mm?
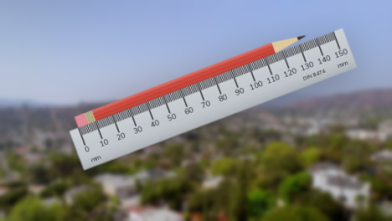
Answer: 135 mm
